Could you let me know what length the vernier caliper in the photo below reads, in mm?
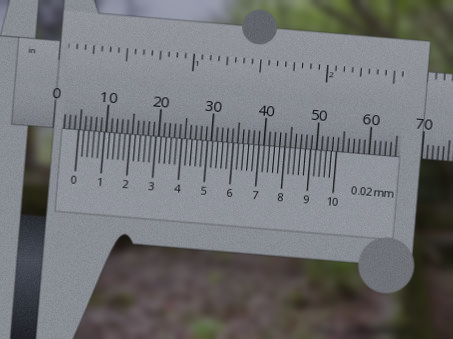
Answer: 4.8 mm
